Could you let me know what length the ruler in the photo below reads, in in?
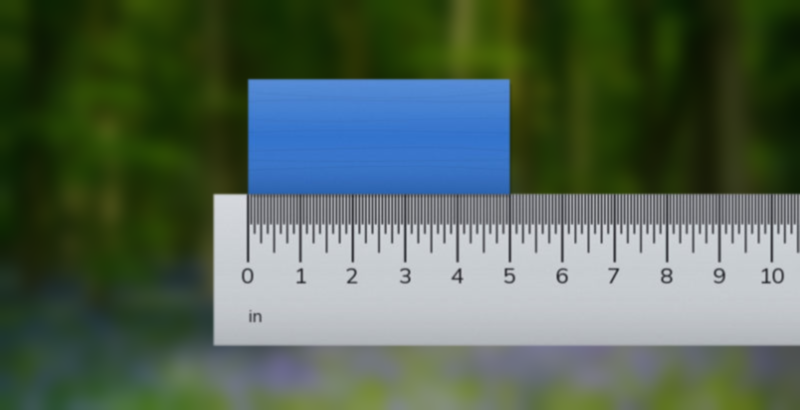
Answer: 5 in
